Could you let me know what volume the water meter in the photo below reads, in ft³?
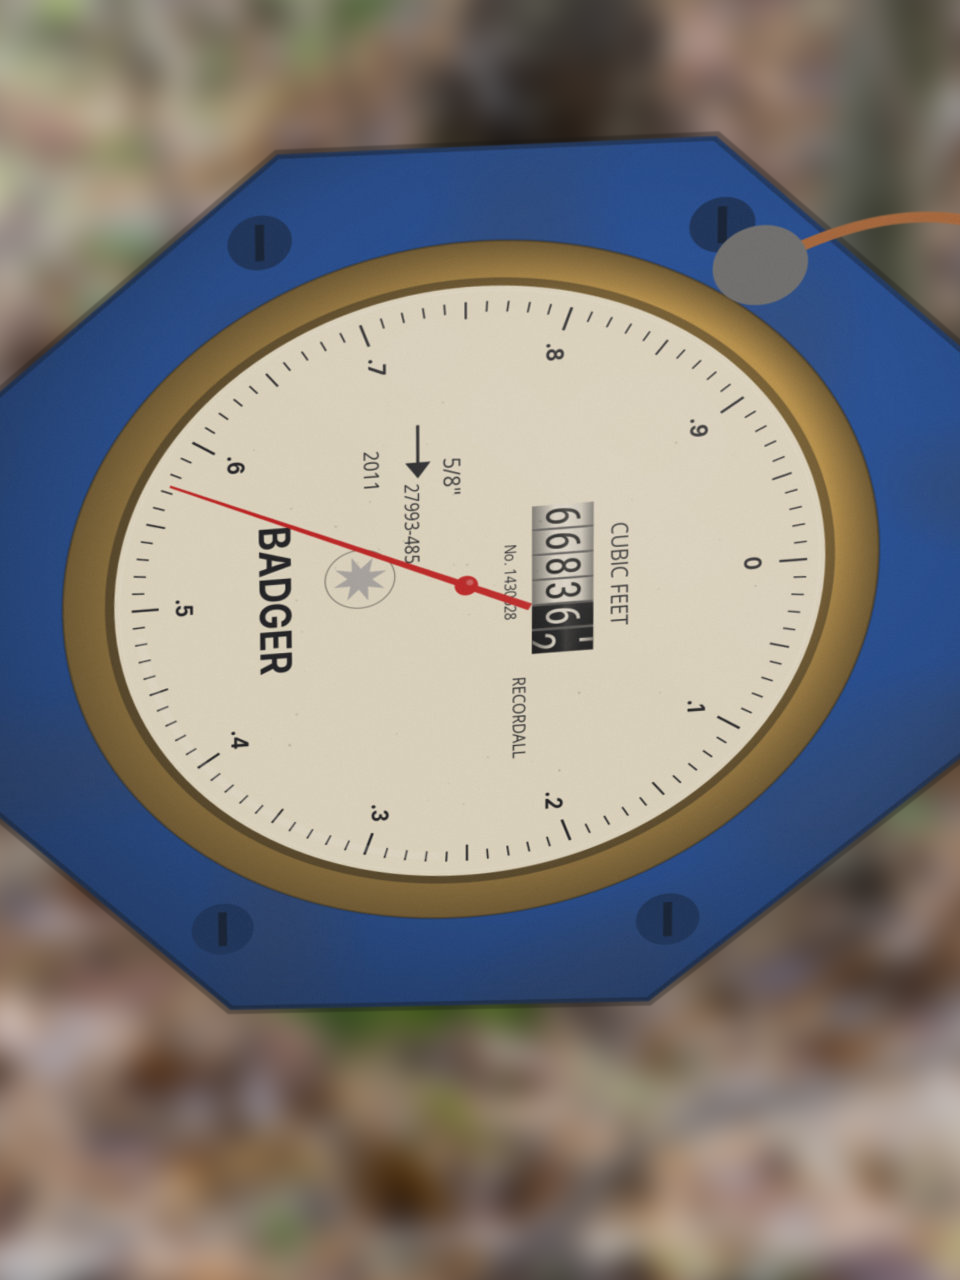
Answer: 668361.57 ft³
